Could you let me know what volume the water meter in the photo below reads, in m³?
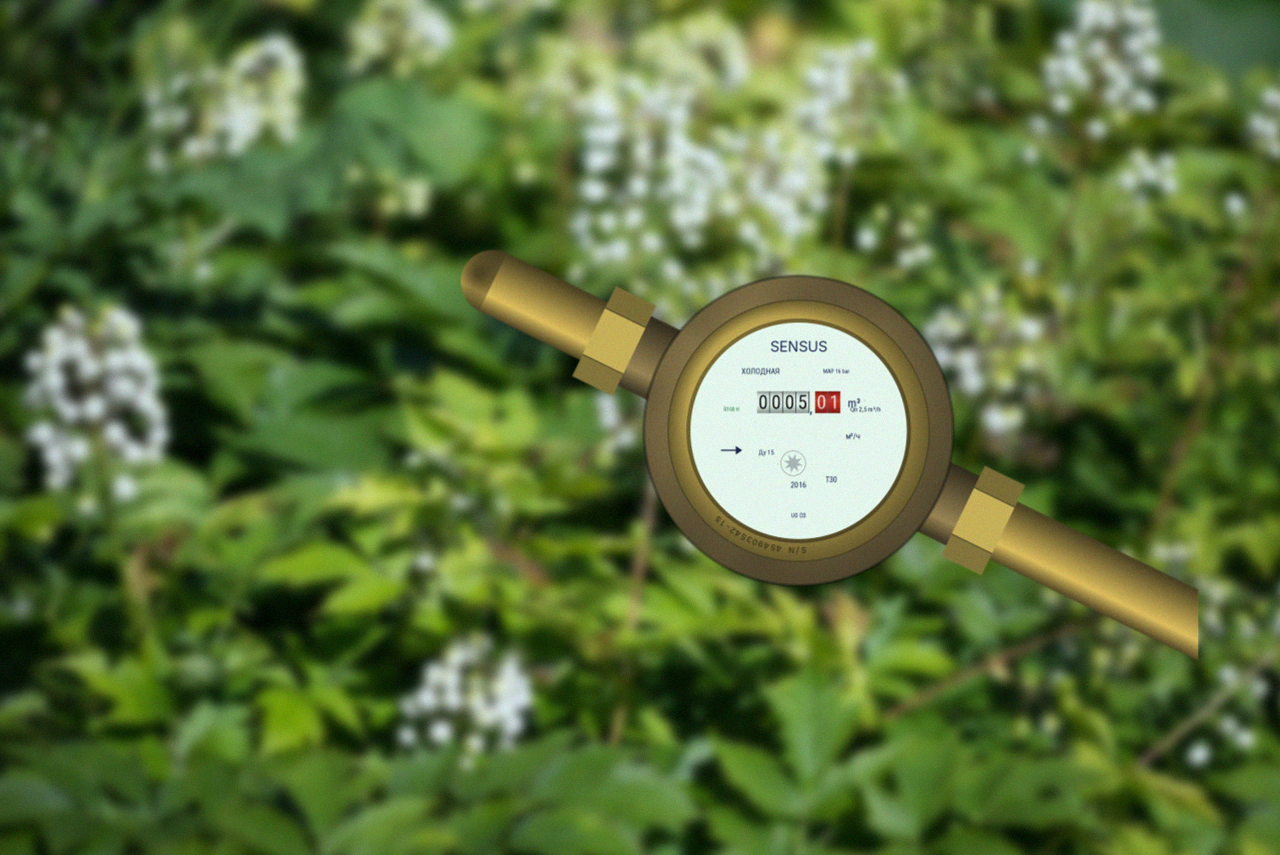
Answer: 5.01 m³
